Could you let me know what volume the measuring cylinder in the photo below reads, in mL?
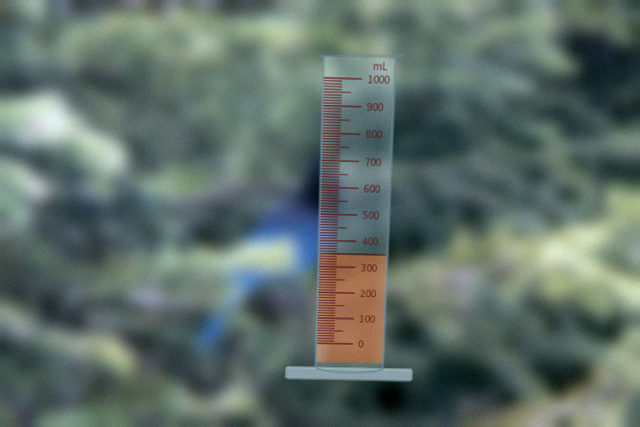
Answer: 350 mL
